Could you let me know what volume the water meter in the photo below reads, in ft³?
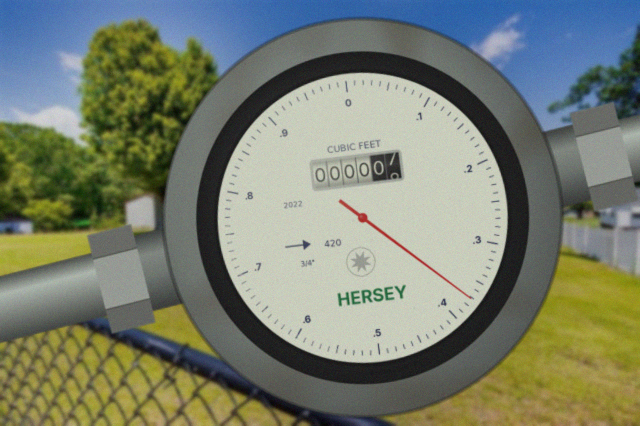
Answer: 7.37 ft³
